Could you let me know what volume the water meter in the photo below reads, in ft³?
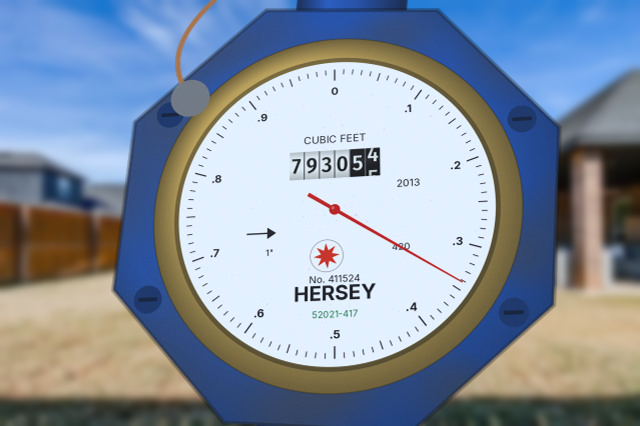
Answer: 793054.34 ft³
